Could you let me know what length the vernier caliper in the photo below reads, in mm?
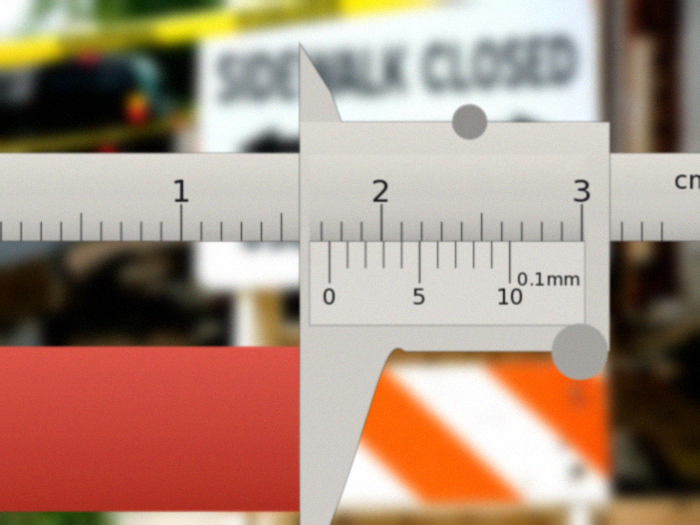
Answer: 17.4 mm
